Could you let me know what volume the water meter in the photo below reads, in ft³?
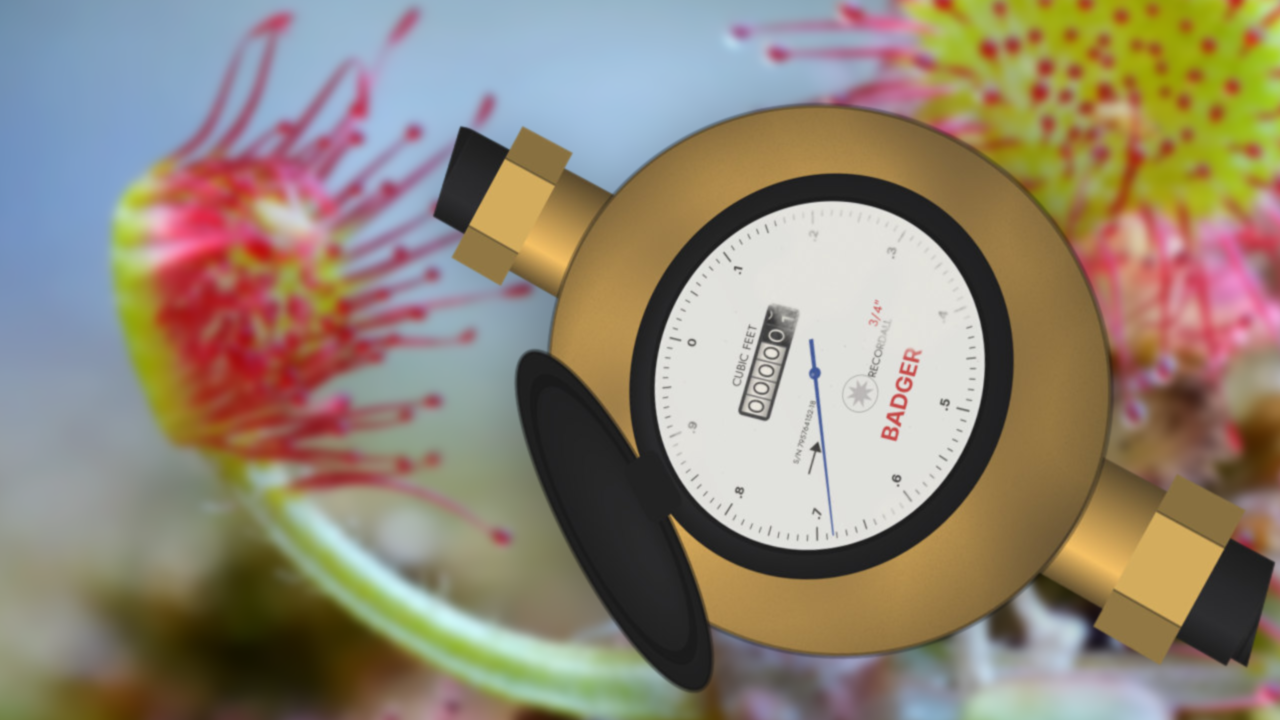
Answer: 0.68 ft³
